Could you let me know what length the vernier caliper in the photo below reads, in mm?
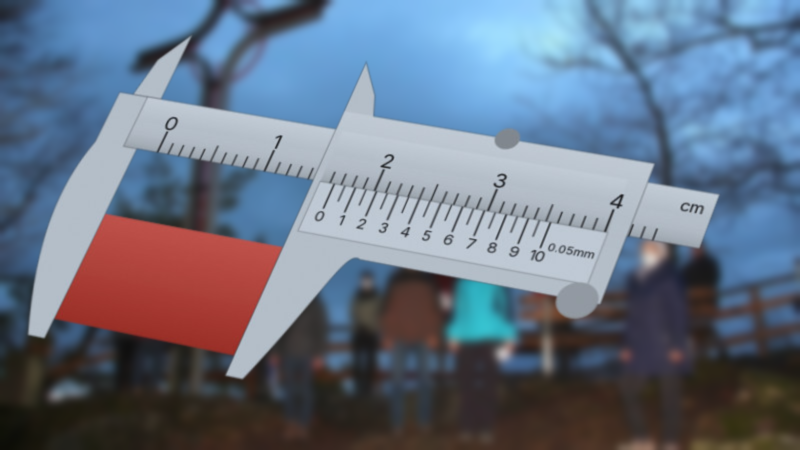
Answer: 16.4 mm
